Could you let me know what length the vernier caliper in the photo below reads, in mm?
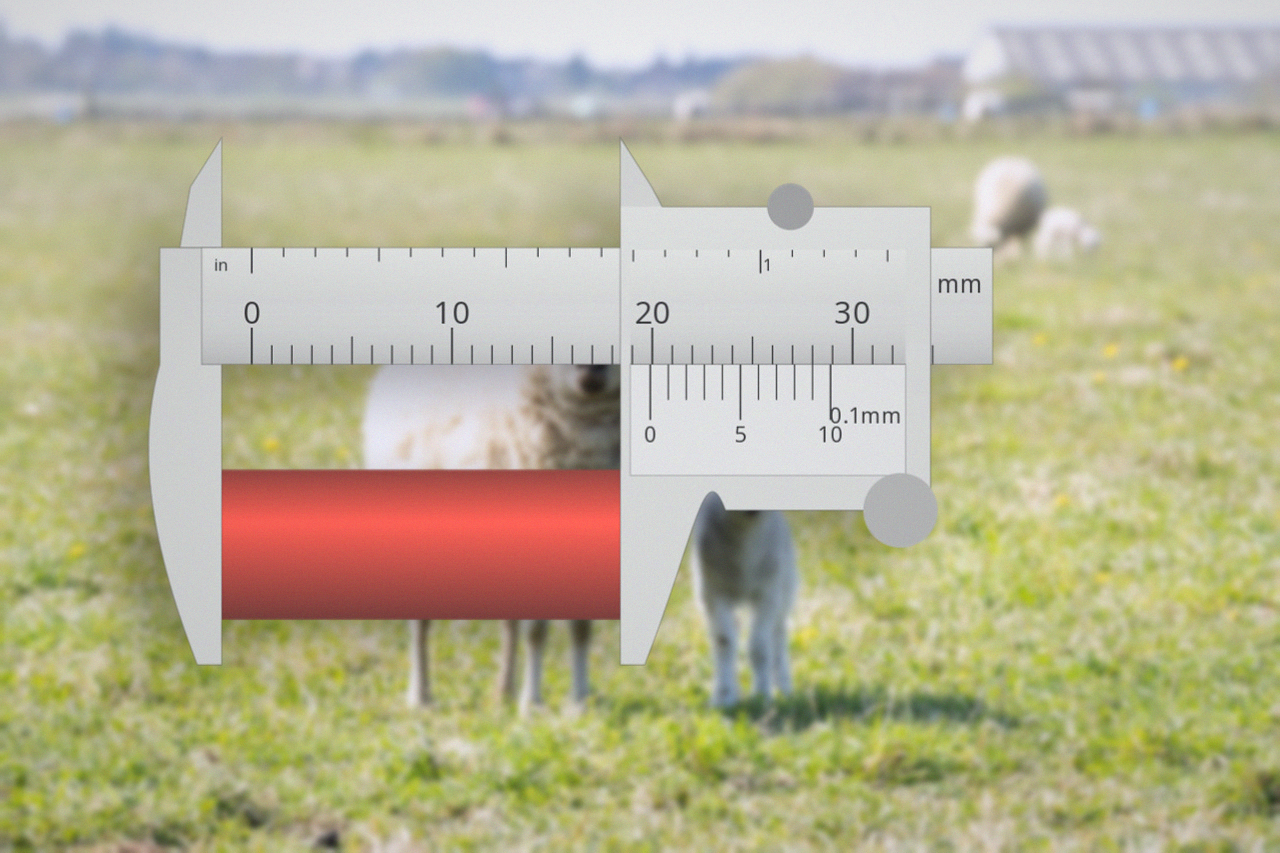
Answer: 19.9 mm
